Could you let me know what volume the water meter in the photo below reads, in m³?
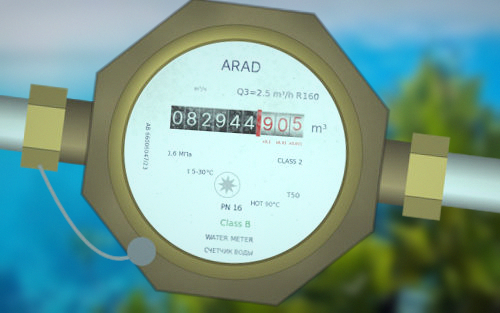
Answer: 82944.905 m³
